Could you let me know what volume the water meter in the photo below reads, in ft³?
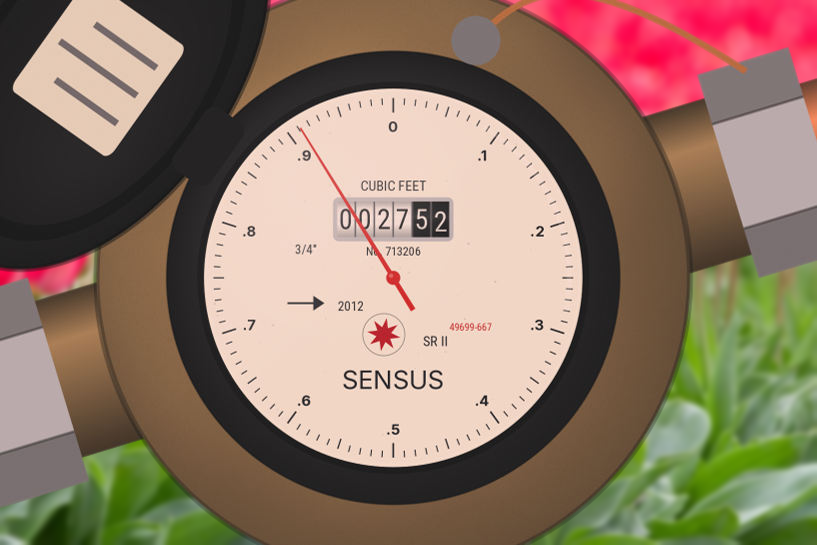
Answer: 2751.91 ft³
